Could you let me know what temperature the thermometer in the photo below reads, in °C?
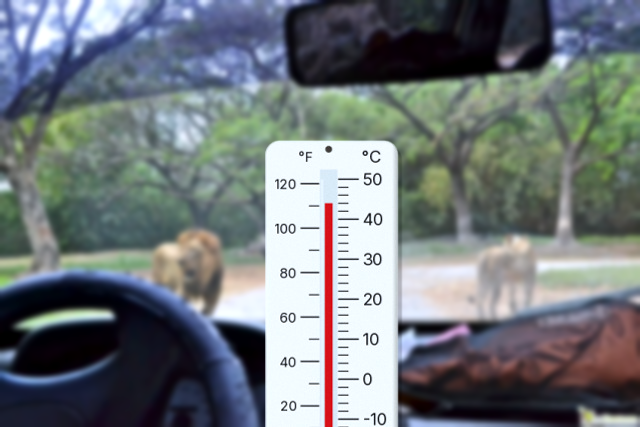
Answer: 44 °C
